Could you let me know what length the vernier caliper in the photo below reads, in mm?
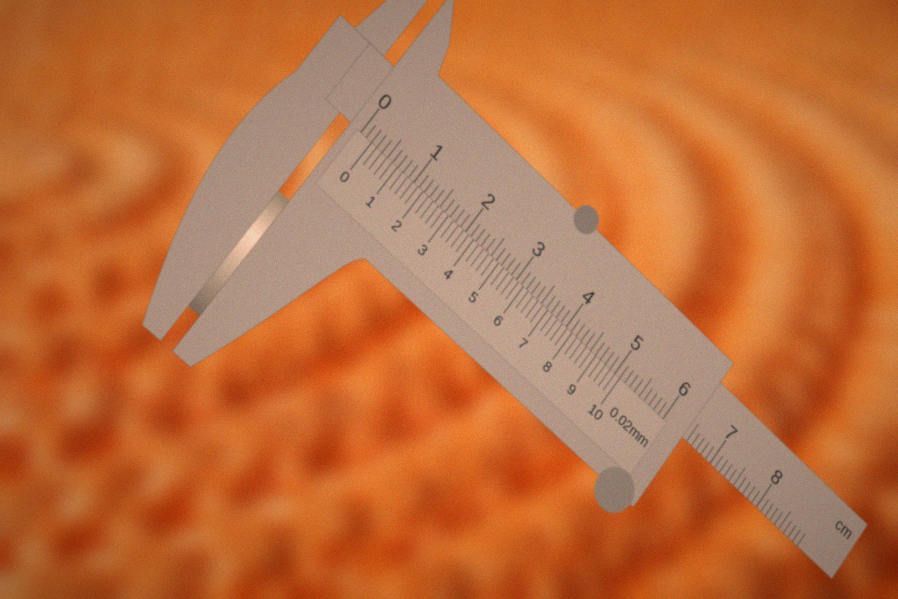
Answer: 2.0 mm
